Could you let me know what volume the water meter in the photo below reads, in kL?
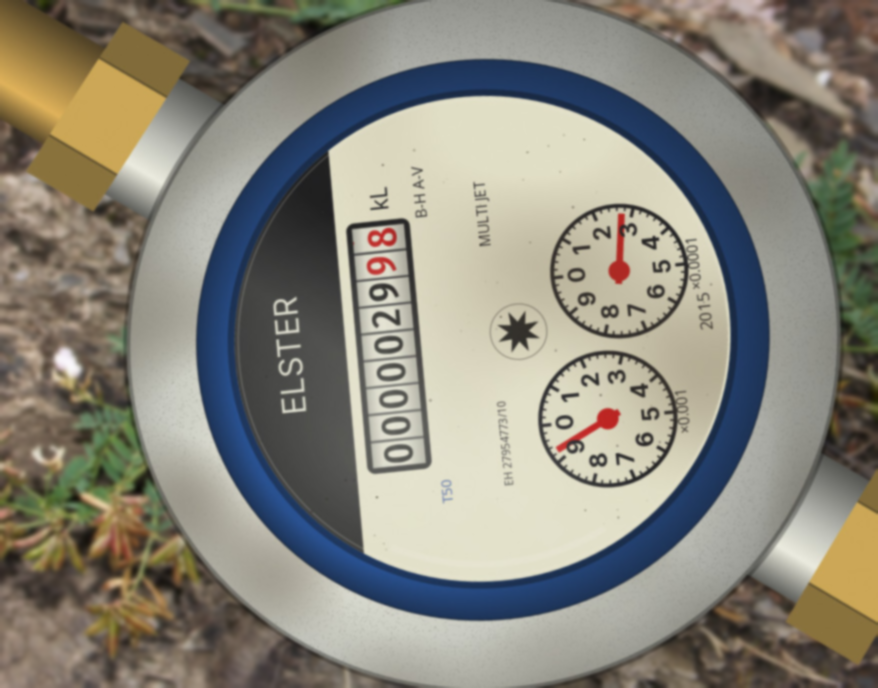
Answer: 29.9792 kL
